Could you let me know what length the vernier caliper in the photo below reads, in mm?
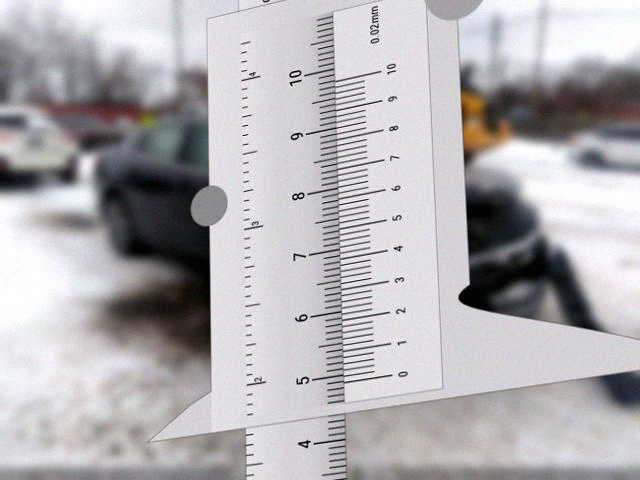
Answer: 48.8 mm
